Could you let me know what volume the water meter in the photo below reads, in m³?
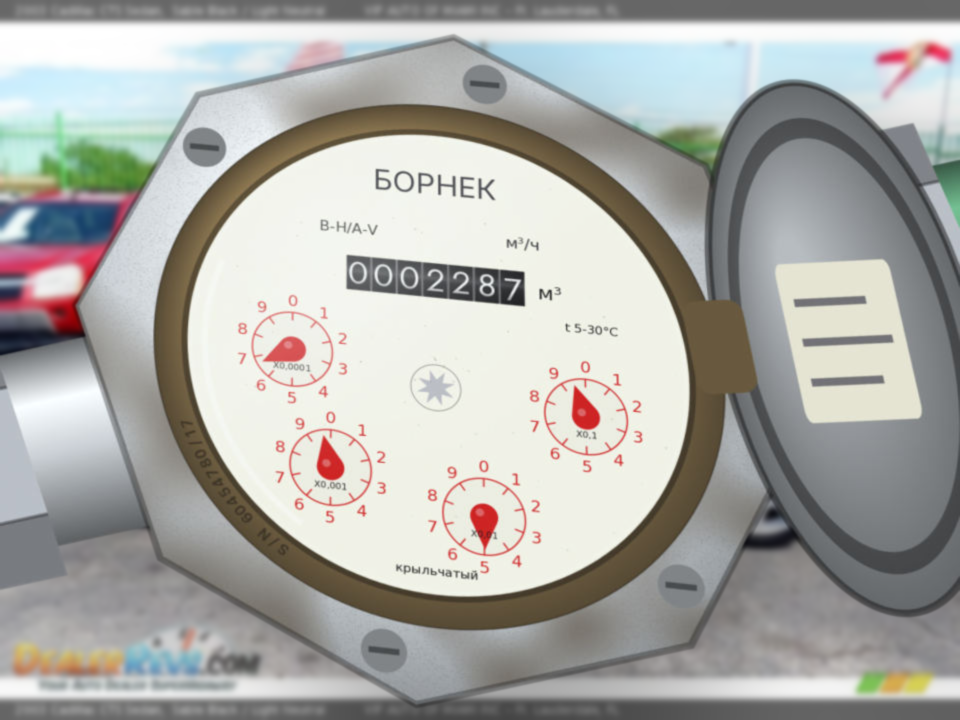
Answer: 2286.9496 m³
